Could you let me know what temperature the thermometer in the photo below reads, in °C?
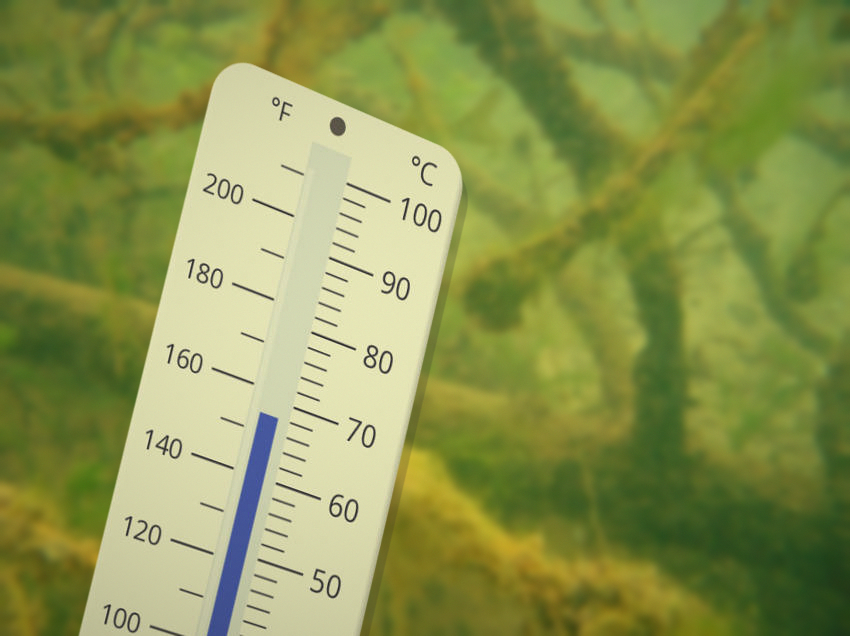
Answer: 68 °C
